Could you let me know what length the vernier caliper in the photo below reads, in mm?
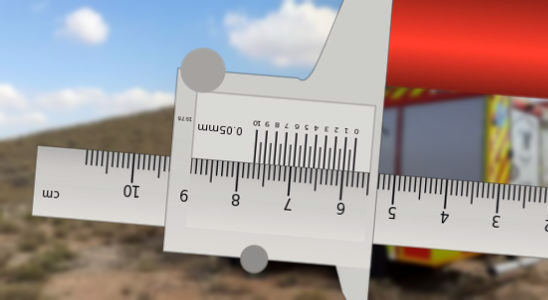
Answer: 58.0 mm
